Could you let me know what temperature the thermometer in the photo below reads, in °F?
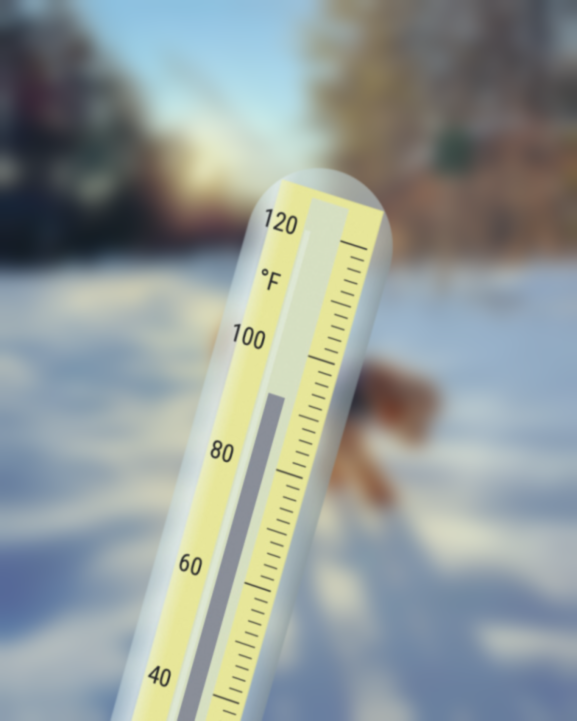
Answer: 92 °F
